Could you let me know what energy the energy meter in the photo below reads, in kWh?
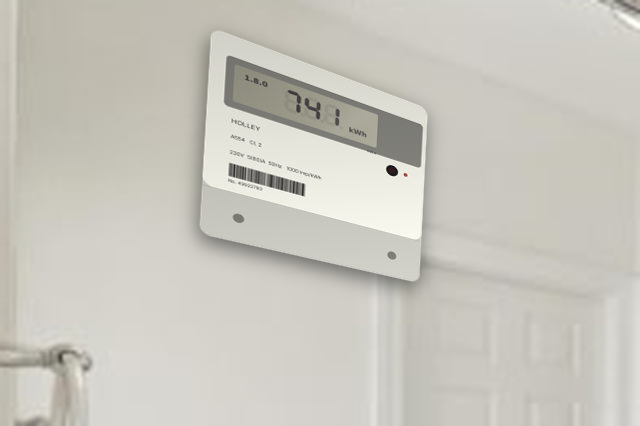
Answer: 741 kWh
